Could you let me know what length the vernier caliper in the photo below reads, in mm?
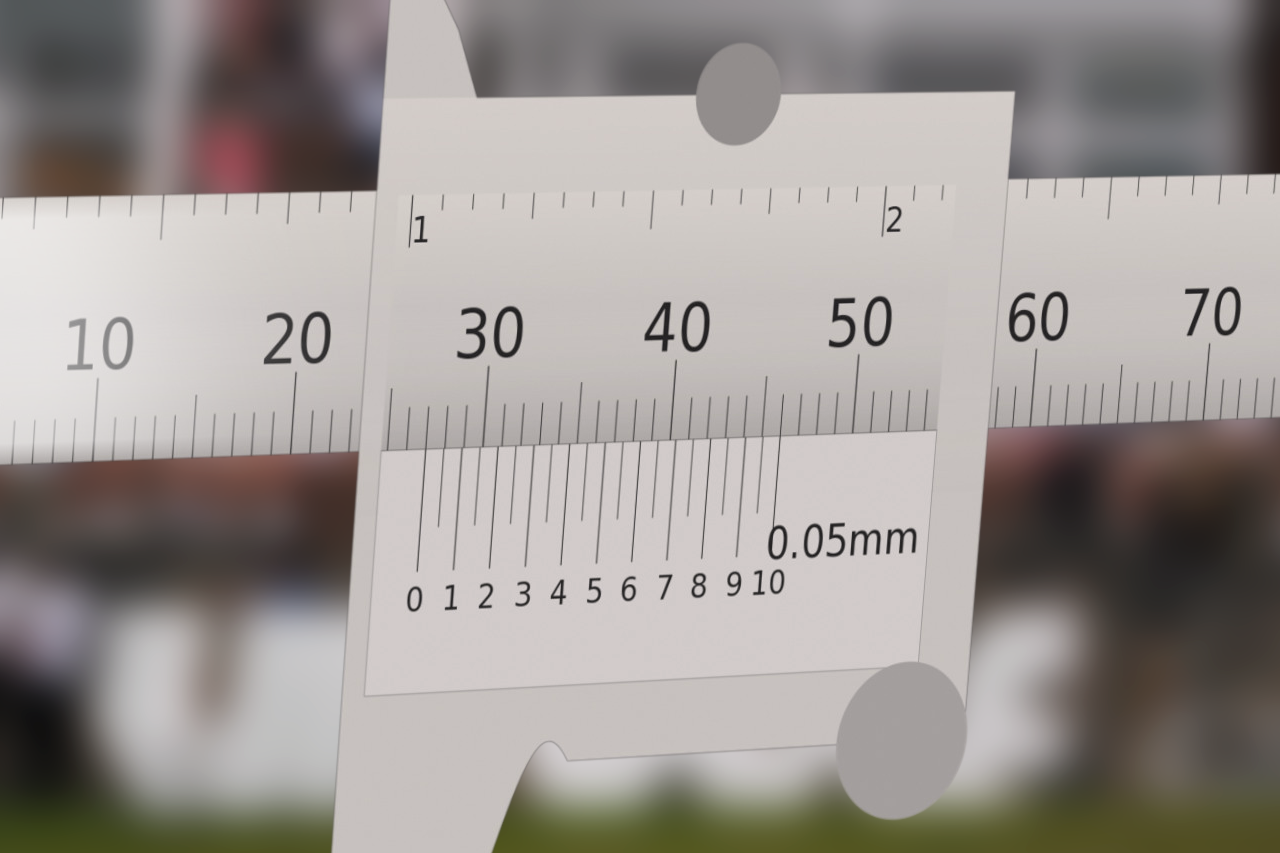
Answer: 27.0 mm
